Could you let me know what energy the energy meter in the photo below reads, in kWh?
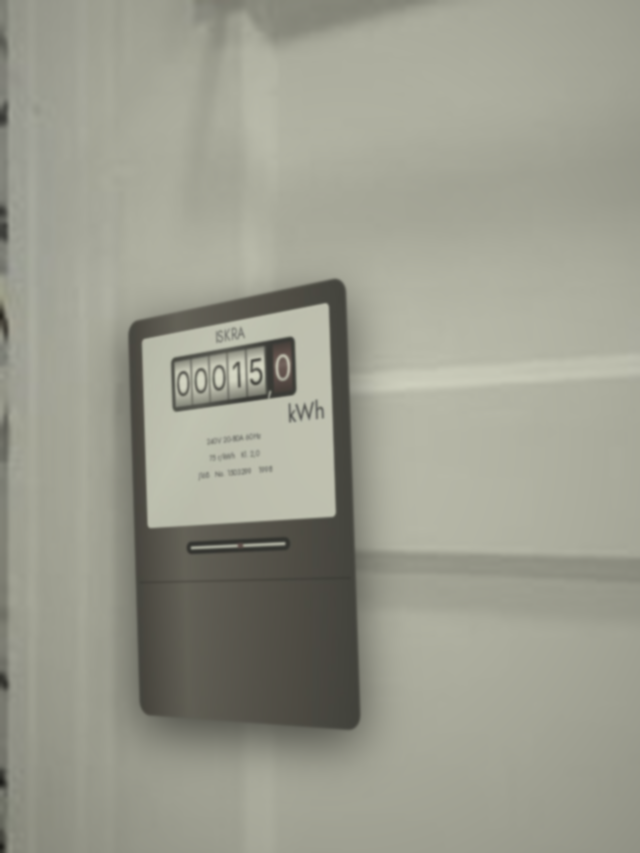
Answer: 15.0 kWh
